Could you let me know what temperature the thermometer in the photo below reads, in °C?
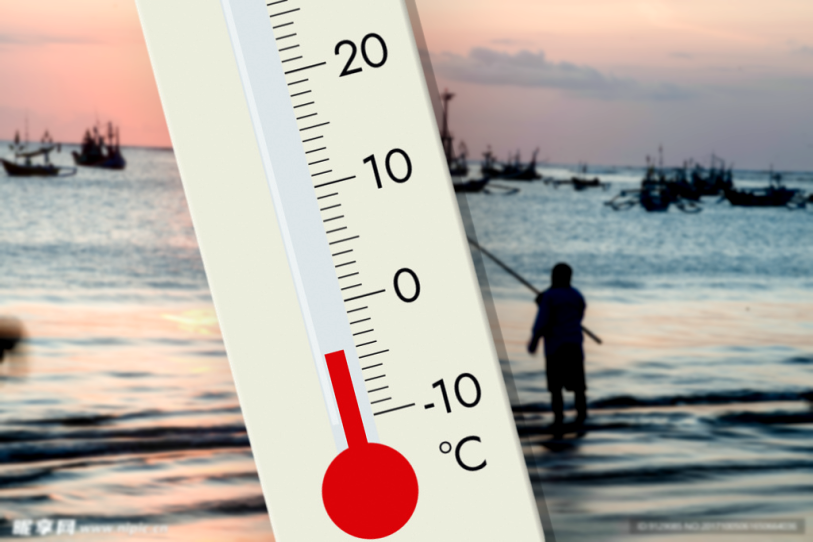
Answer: -4 °C
